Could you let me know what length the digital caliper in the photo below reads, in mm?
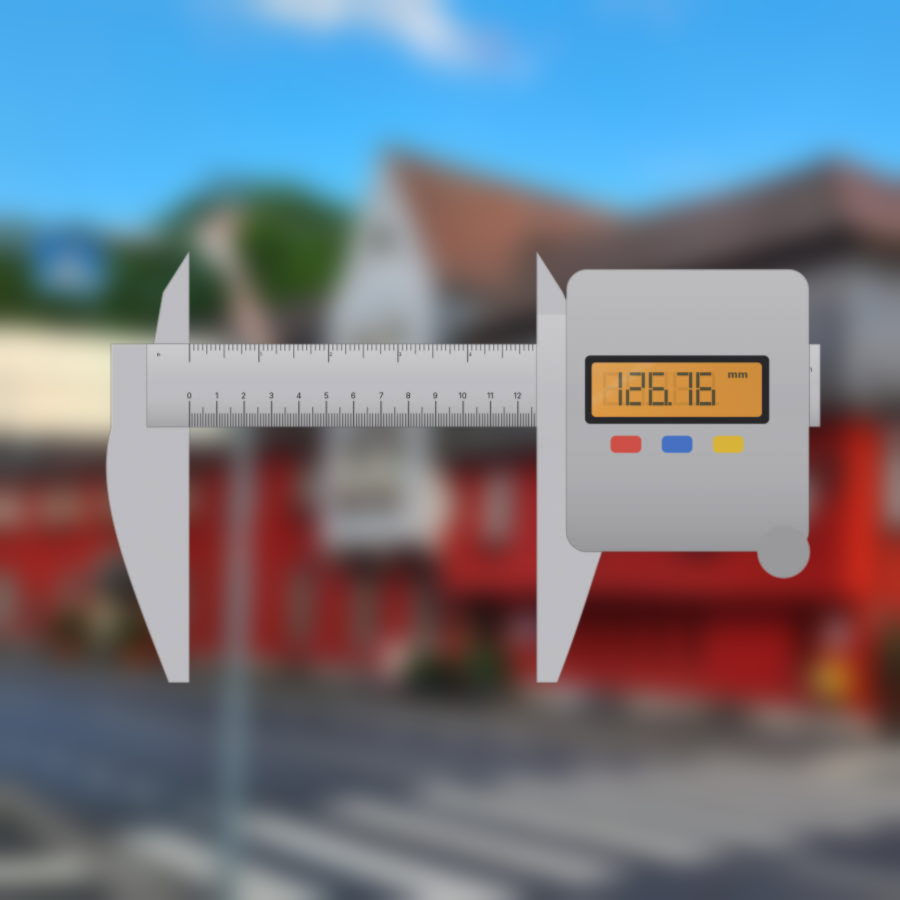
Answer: 126.76 mm
